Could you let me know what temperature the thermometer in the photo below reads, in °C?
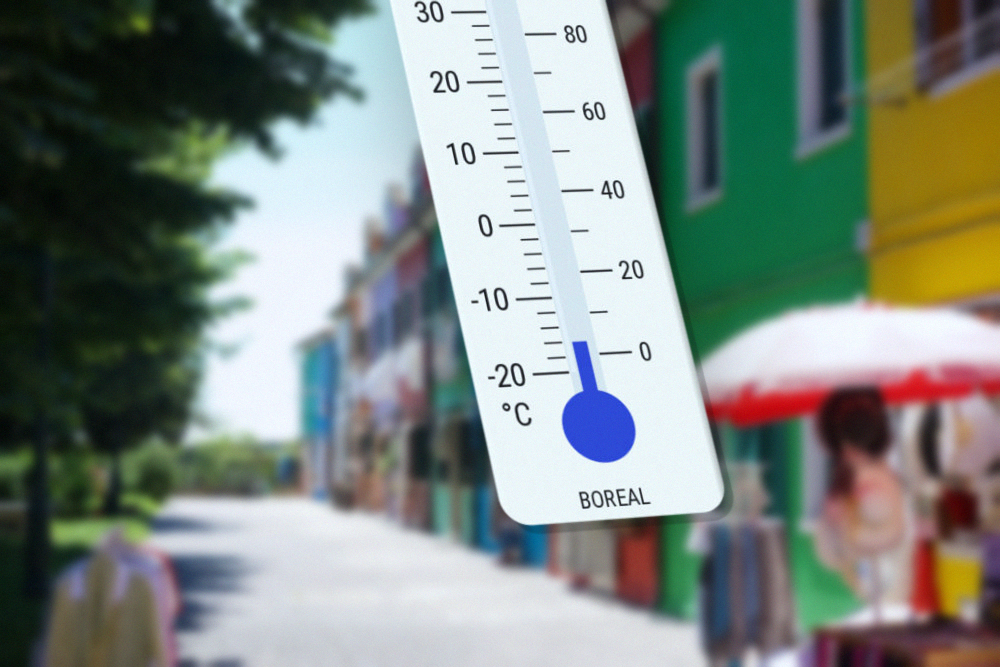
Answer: -16 °C
